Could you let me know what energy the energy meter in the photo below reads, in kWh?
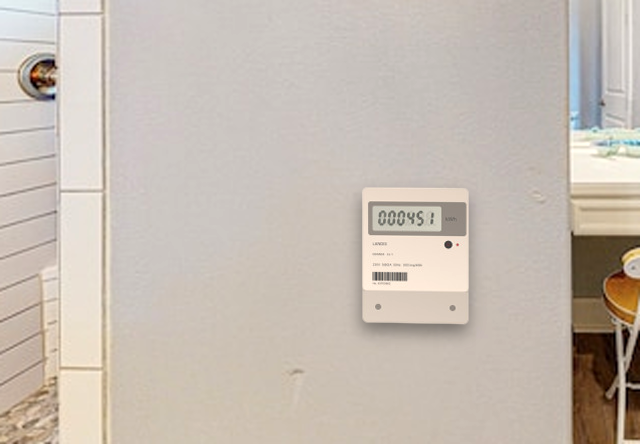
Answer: 451 kWh
